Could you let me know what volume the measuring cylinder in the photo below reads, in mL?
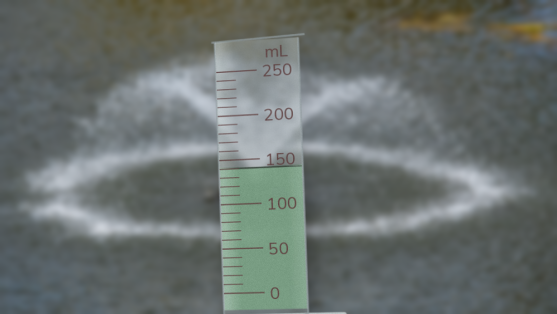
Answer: 140 mL
